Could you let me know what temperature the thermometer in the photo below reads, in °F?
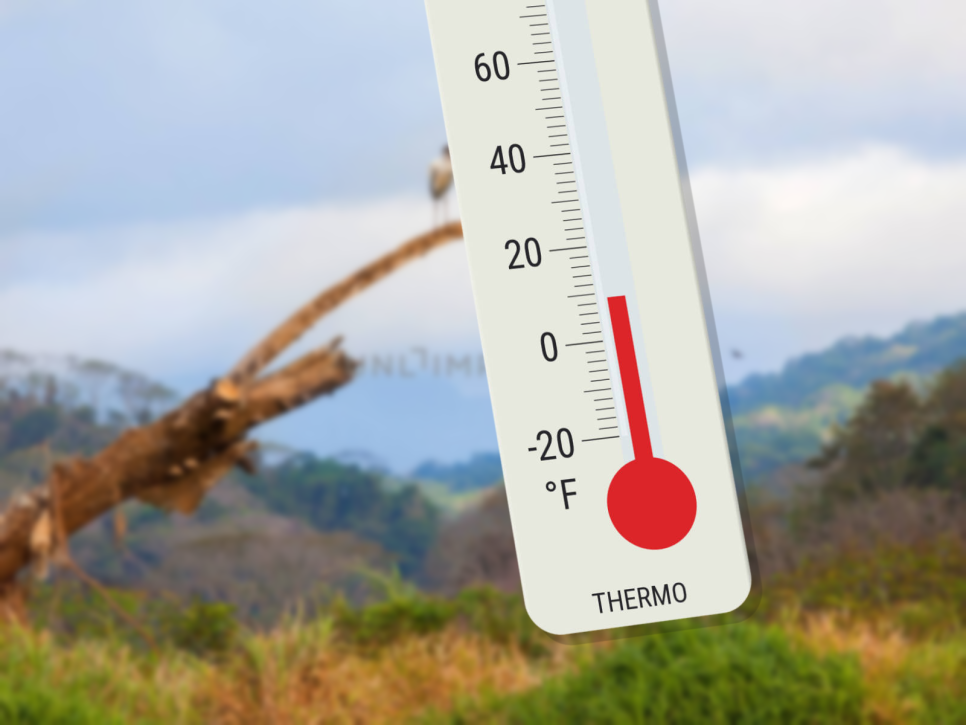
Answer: 9 °F
